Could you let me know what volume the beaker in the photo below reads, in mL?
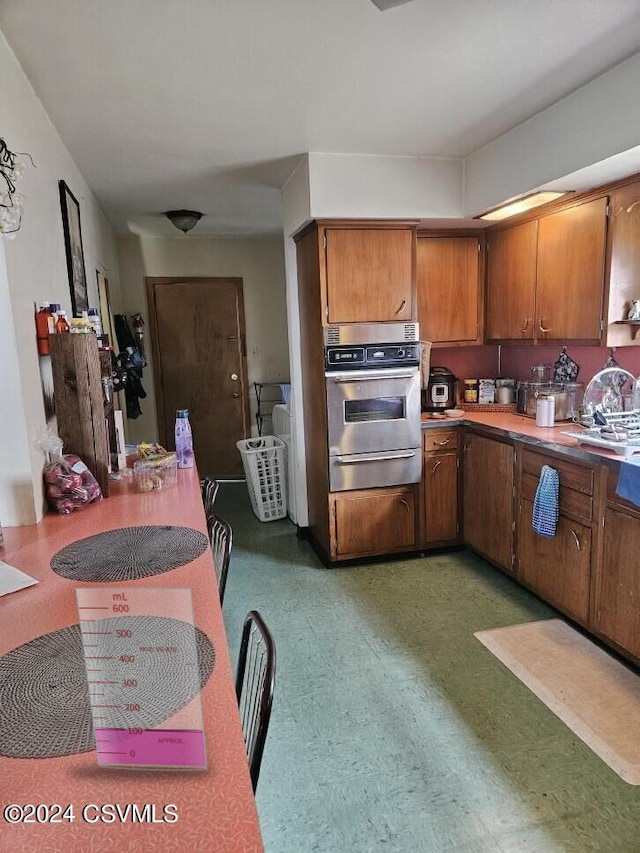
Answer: 100 mL
